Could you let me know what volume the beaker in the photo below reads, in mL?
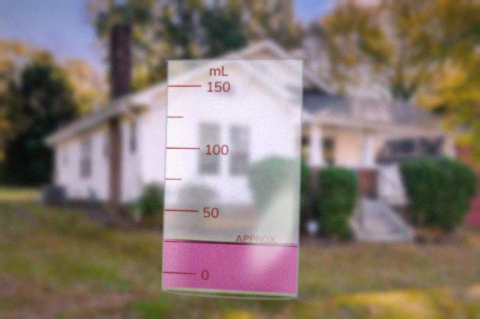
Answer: 25 mL
